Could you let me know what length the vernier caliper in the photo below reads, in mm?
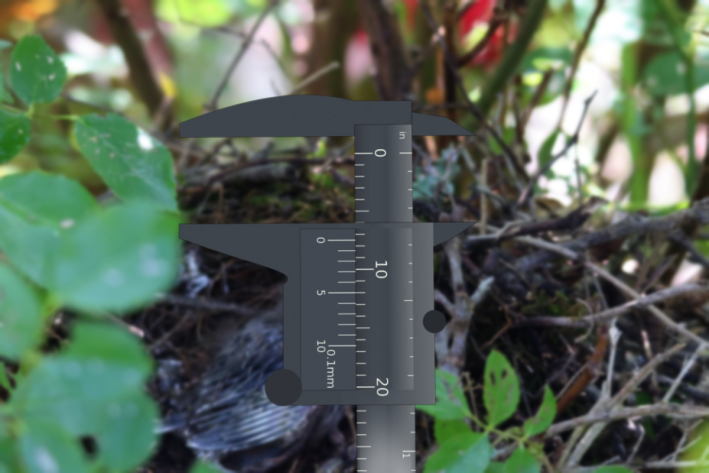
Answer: 7.5 mm
